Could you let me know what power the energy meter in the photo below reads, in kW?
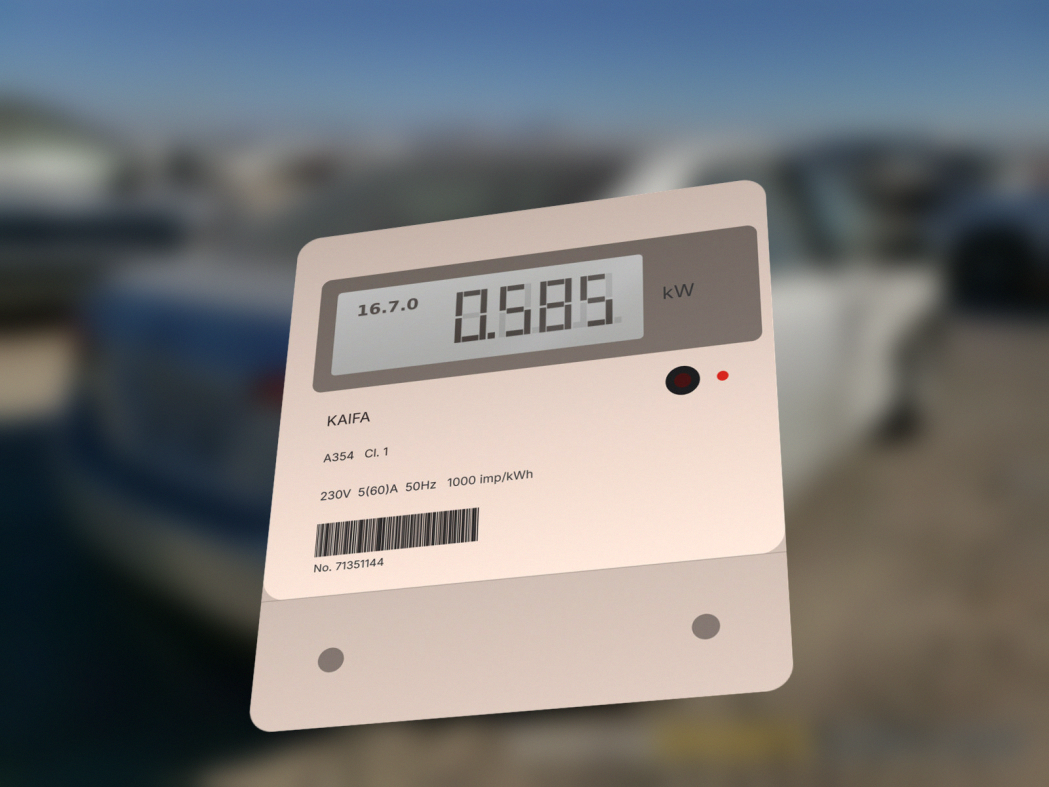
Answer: 0.585 kW
